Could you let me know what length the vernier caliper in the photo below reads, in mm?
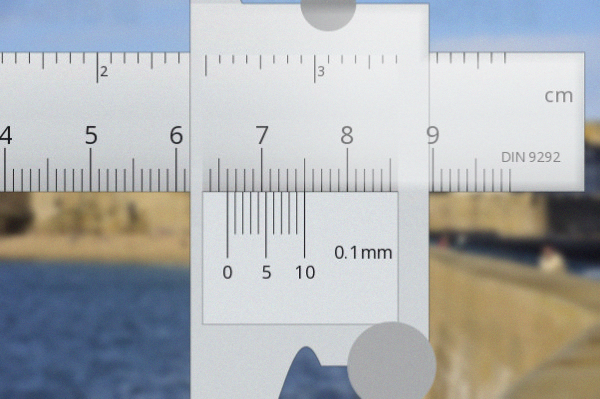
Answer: 66.0 mm
